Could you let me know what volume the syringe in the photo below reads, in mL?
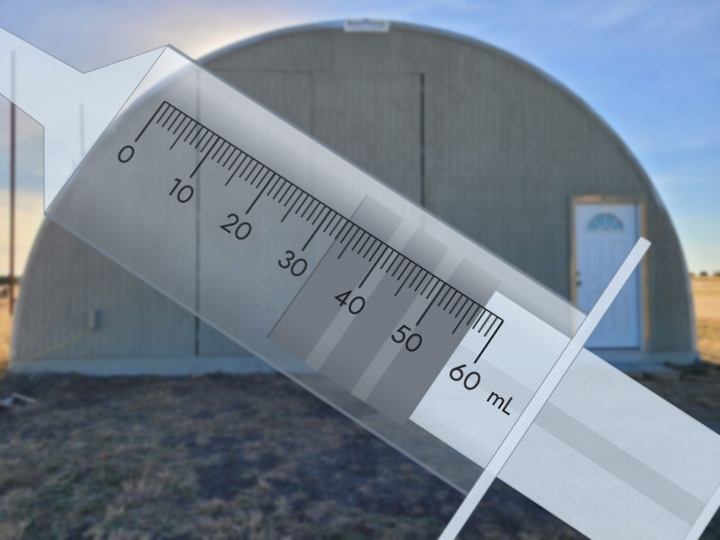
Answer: 33 mL
